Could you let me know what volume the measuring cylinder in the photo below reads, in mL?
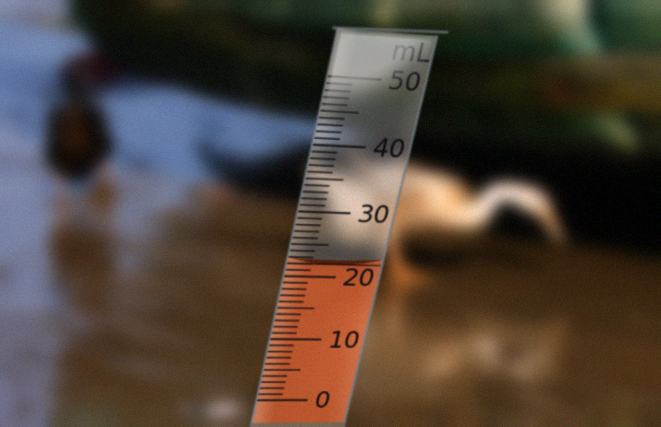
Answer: 22 mL
